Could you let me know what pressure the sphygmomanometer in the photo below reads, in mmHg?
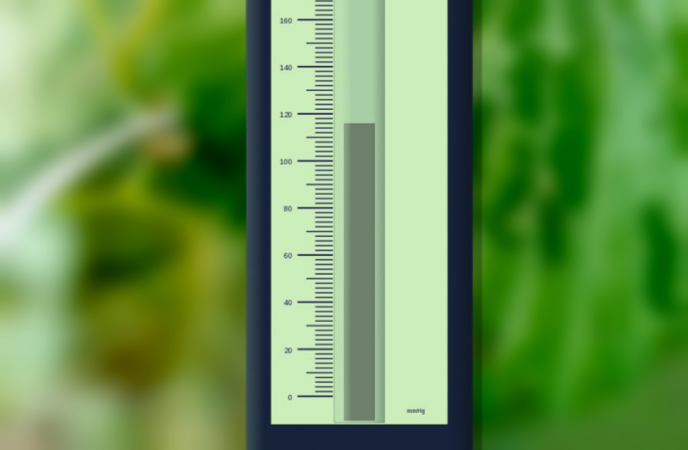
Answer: 116 mmHg
